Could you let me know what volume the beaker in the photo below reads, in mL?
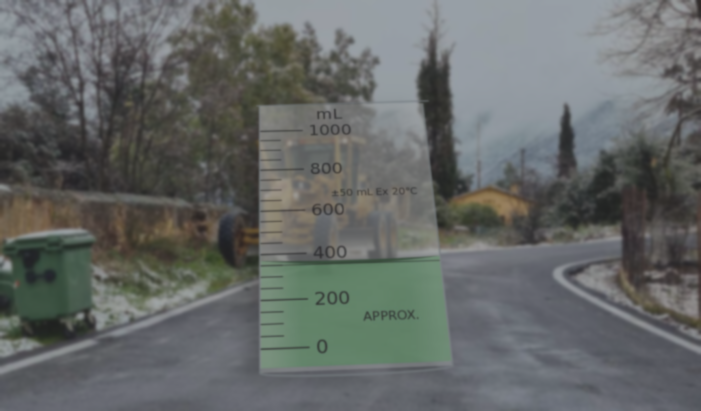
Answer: 350 mL
